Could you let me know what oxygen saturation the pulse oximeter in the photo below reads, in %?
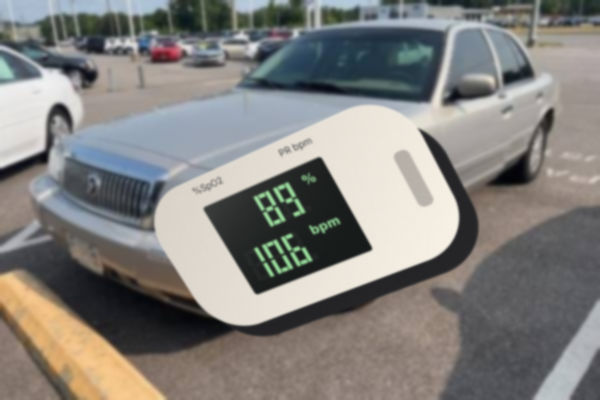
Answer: 89 %
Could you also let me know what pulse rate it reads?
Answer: 106 bpm
